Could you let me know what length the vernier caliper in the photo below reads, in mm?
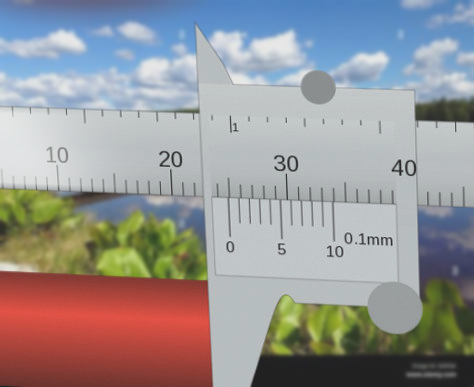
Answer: 24.9 mm
